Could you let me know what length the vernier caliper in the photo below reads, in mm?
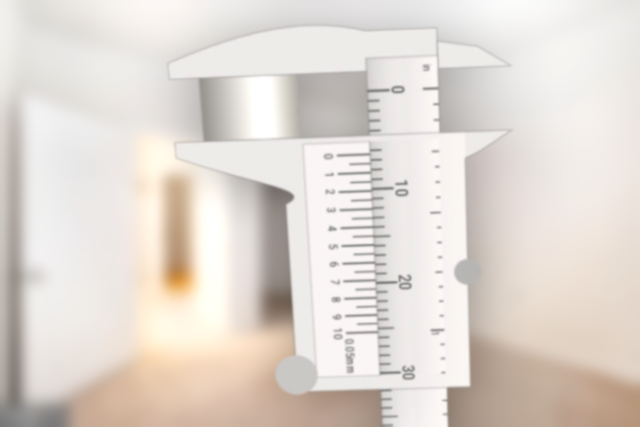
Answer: 6.4 mm
